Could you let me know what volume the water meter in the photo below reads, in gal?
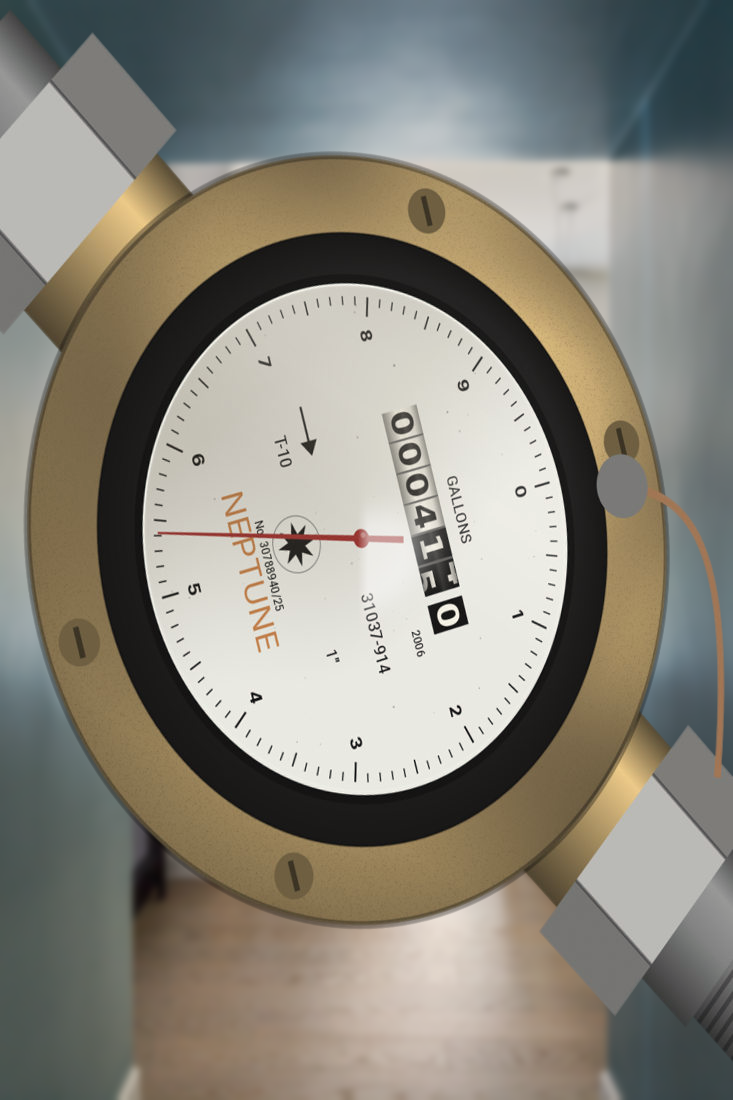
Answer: 4145.4 gal
